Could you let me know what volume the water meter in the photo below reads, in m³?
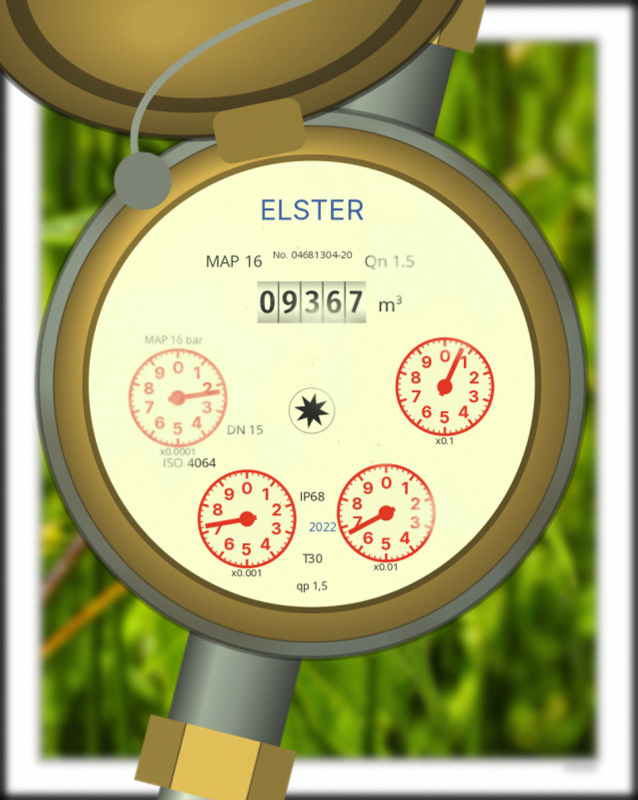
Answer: 9367.0672 m³
